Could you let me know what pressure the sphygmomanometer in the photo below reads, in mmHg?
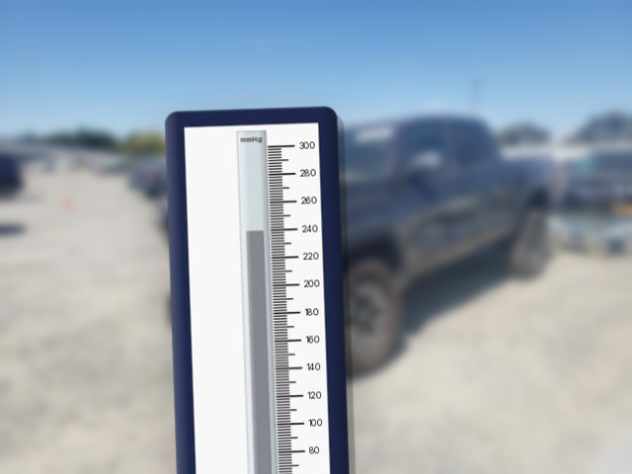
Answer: 240 mmHg
